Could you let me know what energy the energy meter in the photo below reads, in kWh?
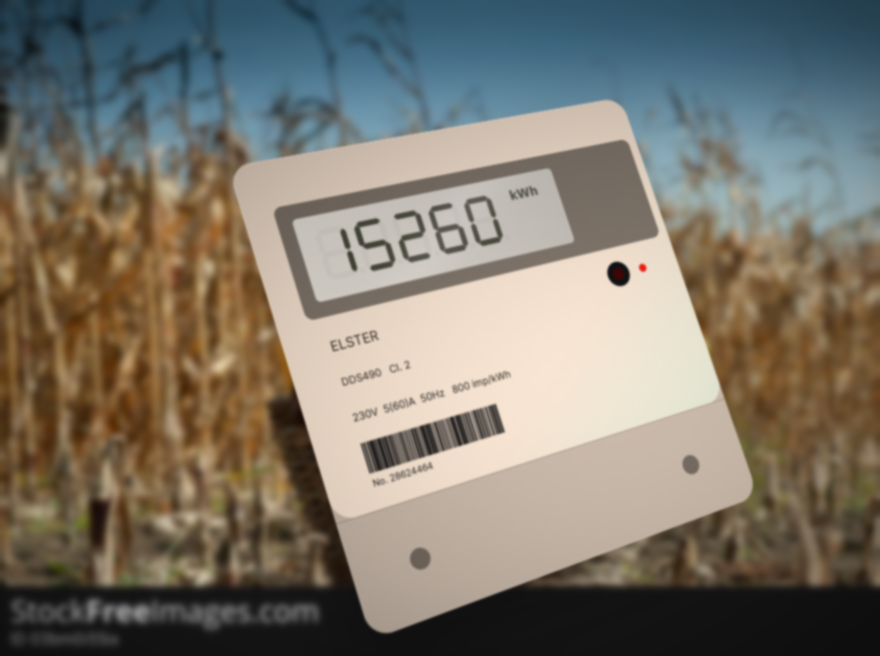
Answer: 15260 kWh
